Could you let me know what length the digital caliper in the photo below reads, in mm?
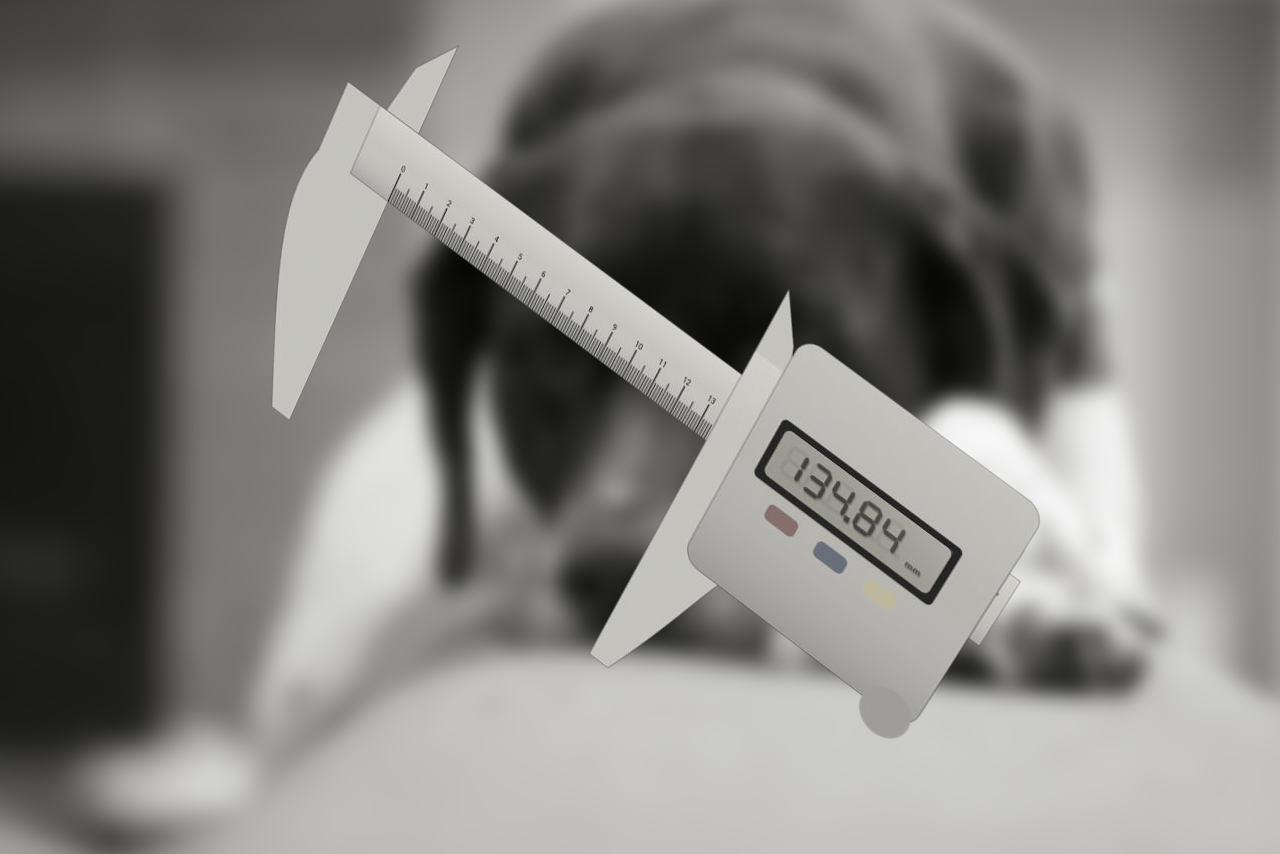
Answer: 134.84 mm
